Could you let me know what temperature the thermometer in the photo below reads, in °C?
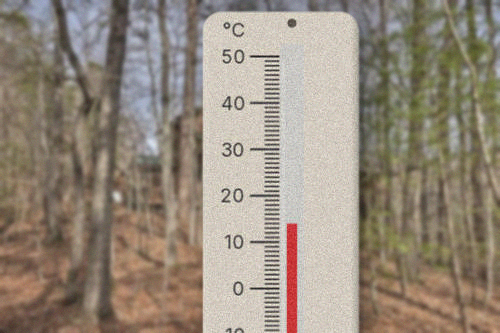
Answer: 14 °C
